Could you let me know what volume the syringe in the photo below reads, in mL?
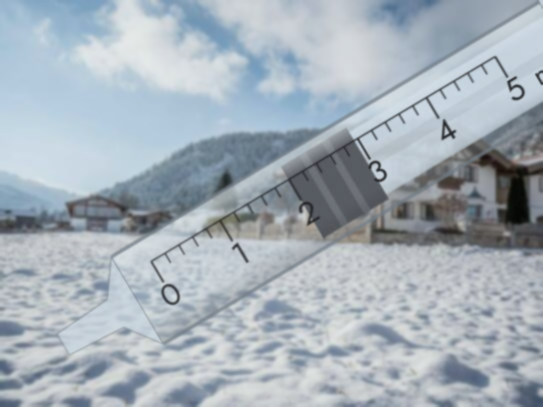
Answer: 2 mL
